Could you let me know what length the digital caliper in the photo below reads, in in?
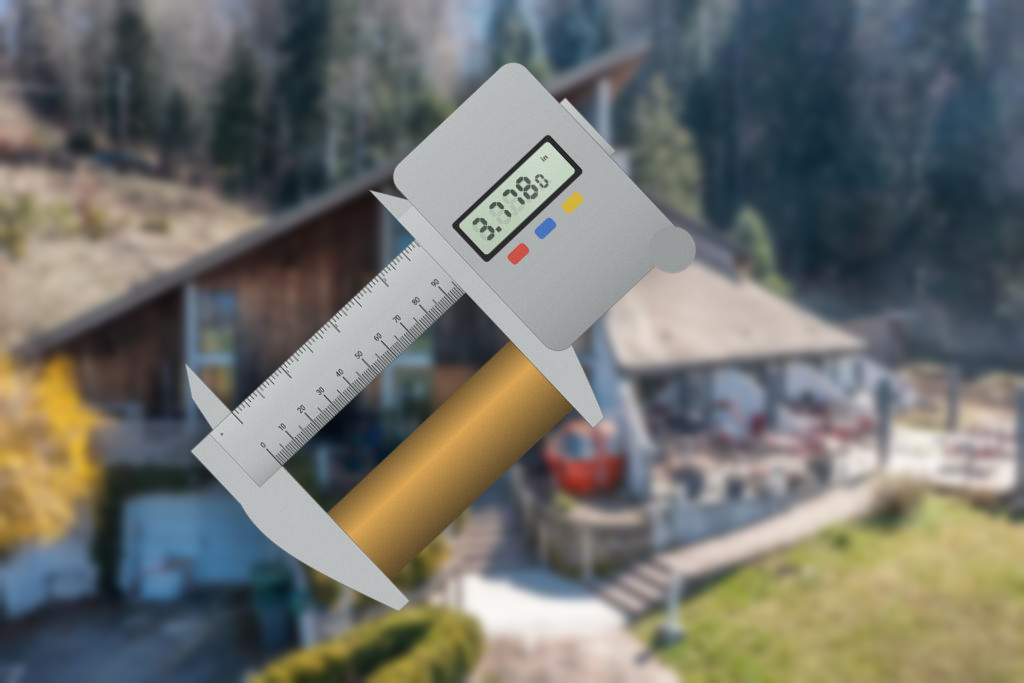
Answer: 3.7780 in
